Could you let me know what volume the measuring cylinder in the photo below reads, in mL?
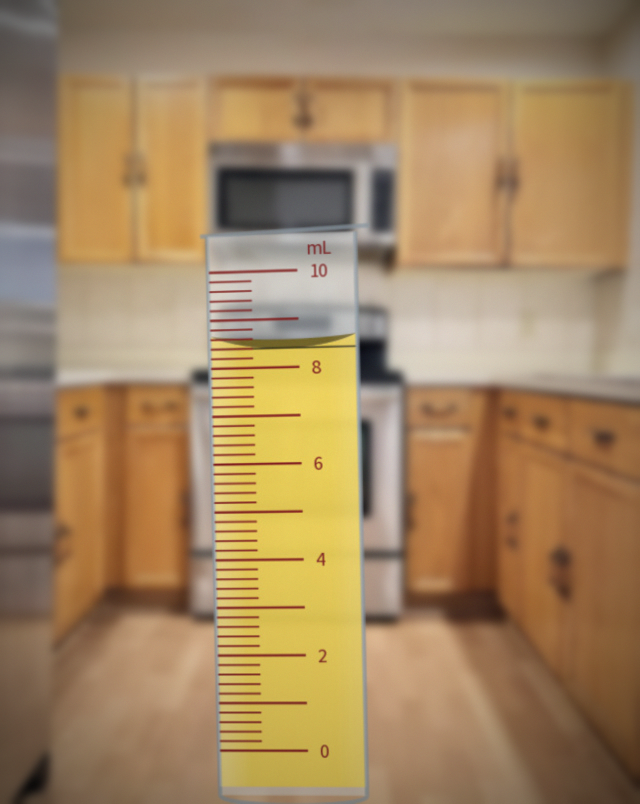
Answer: 8.4 mL
